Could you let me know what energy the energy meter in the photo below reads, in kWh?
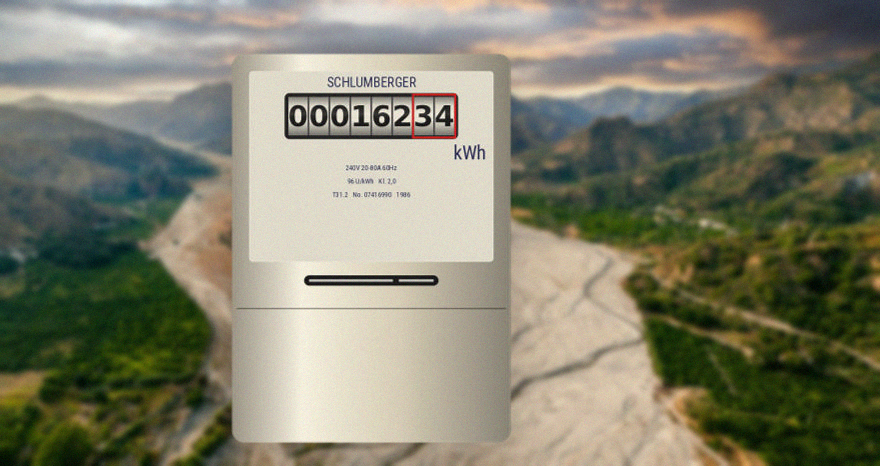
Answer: 162.34 kWh
